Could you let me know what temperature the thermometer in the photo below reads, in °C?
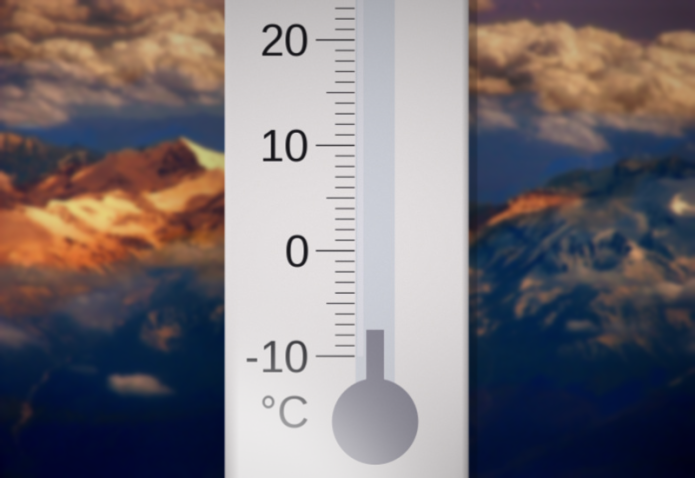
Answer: -7.5 °C
